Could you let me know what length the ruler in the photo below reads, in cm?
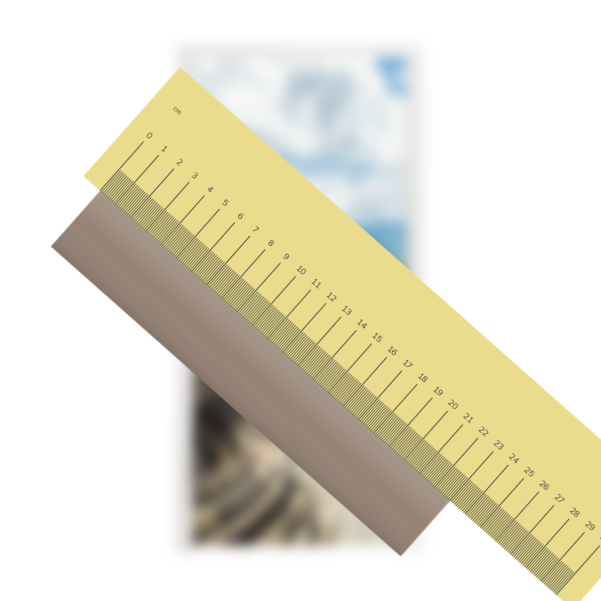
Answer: 23 cm
